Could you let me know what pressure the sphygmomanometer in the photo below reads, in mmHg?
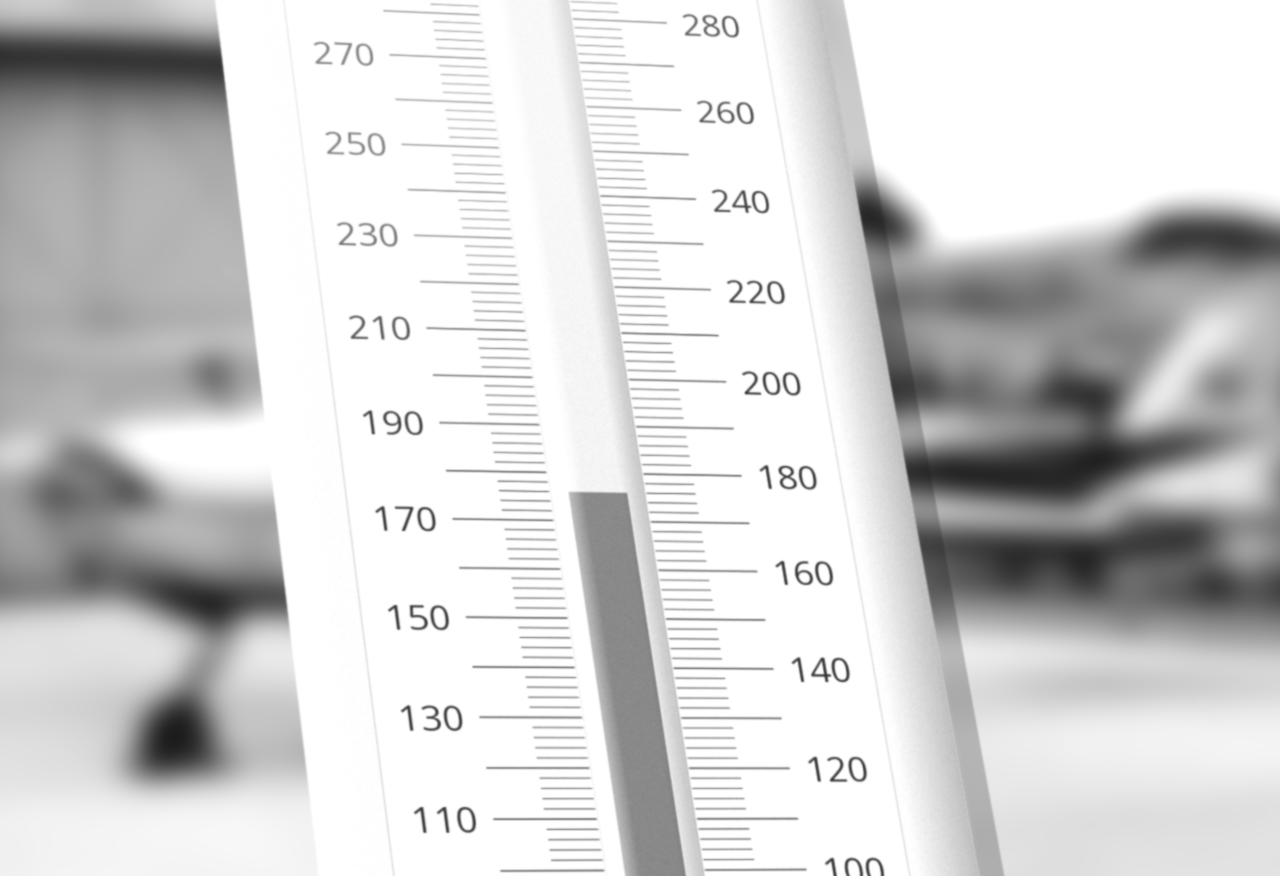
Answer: 176 mmHg
